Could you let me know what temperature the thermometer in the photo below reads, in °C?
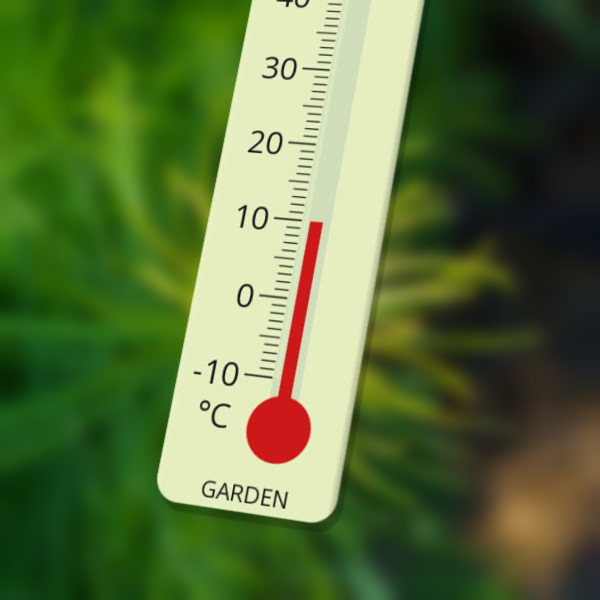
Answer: 10 °C
